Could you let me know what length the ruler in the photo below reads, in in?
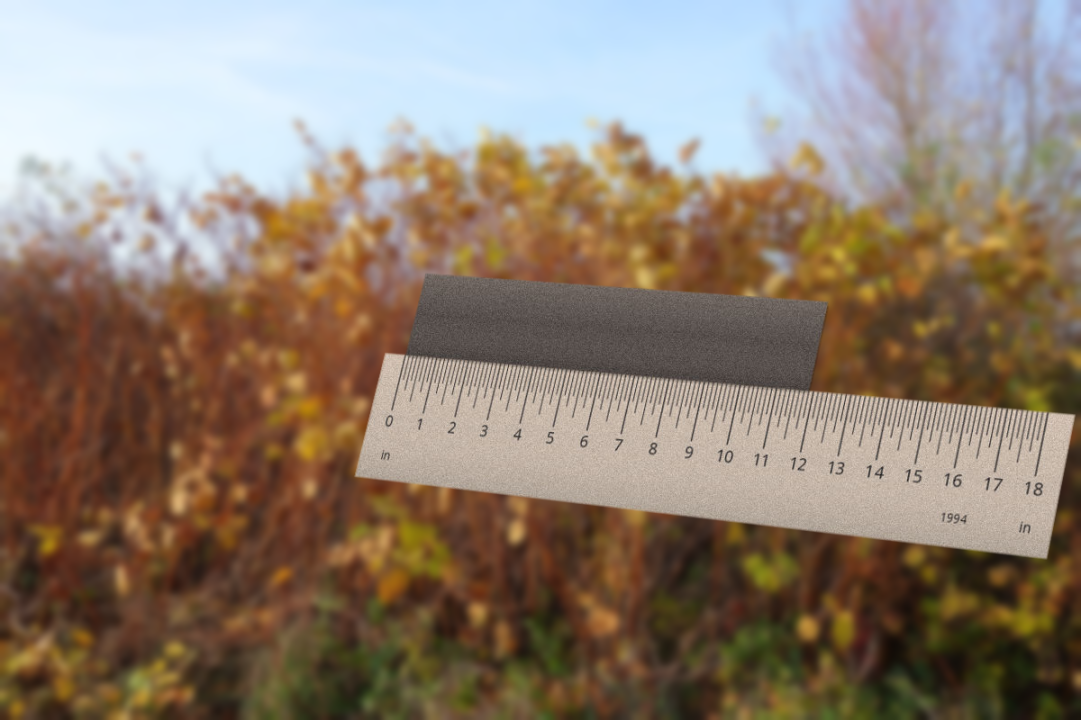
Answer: 11.875 in
